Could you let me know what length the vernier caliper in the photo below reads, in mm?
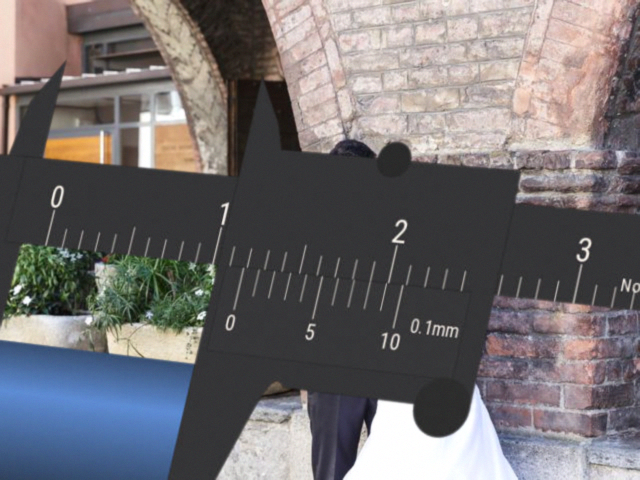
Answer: 11.8 mm
